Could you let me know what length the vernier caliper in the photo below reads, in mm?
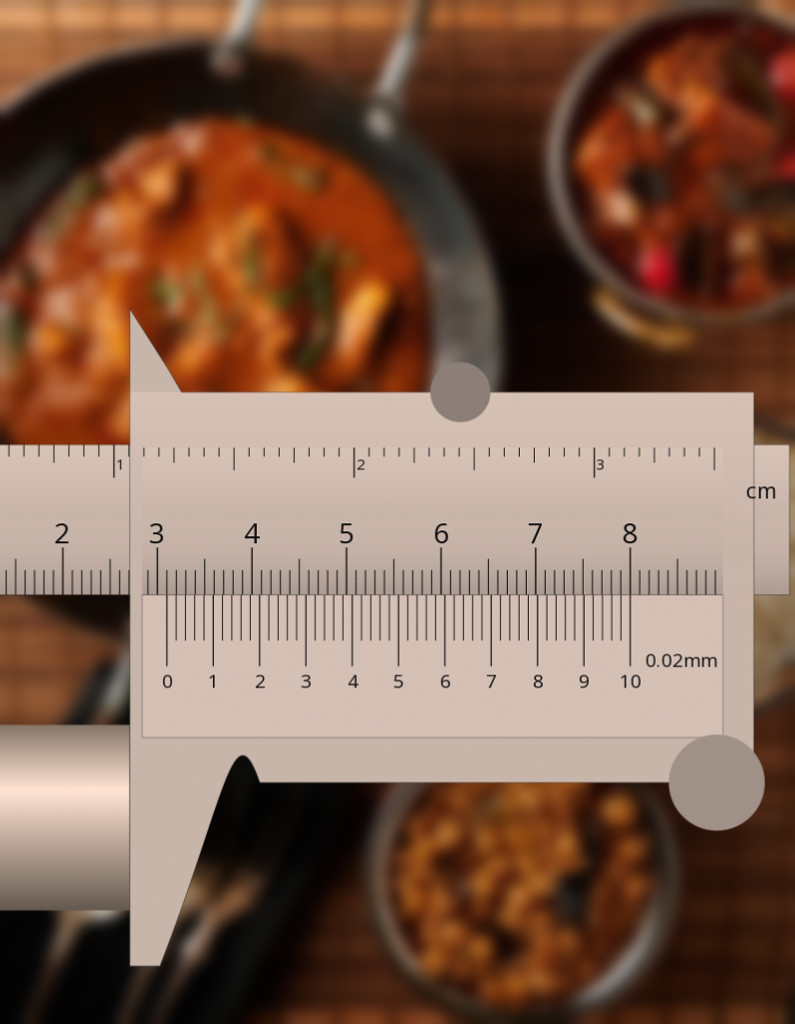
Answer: 31.0 mm
